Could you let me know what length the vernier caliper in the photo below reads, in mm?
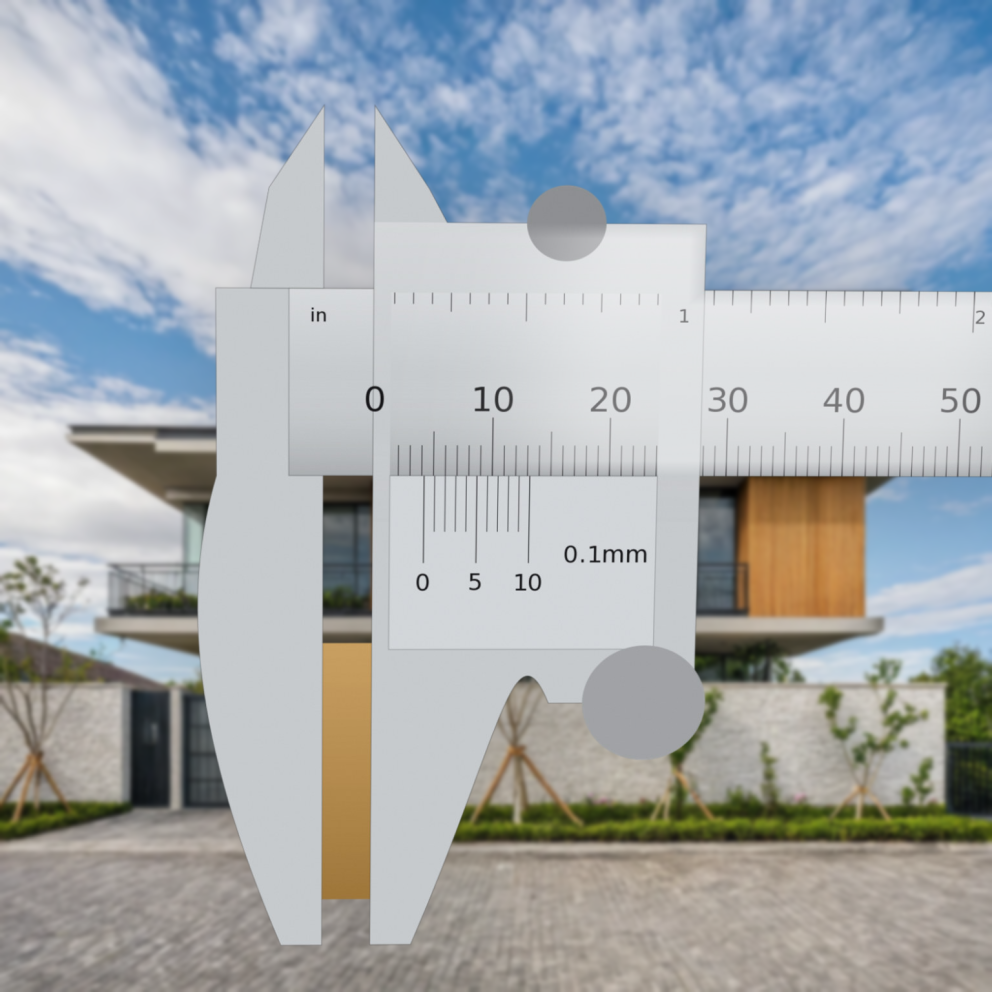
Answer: 4.2 mm
